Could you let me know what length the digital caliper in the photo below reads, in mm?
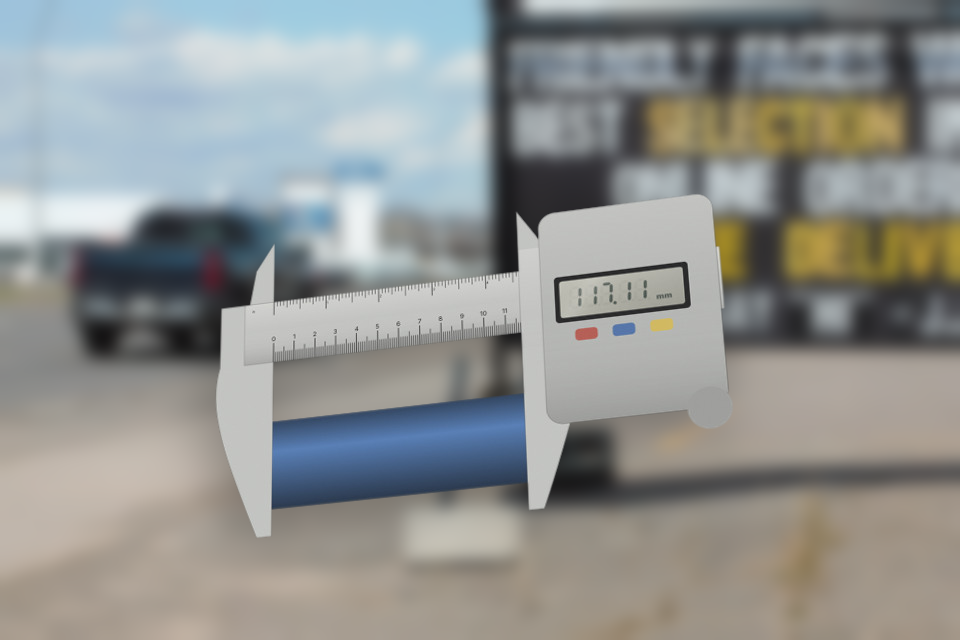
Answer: 117.11 mm
